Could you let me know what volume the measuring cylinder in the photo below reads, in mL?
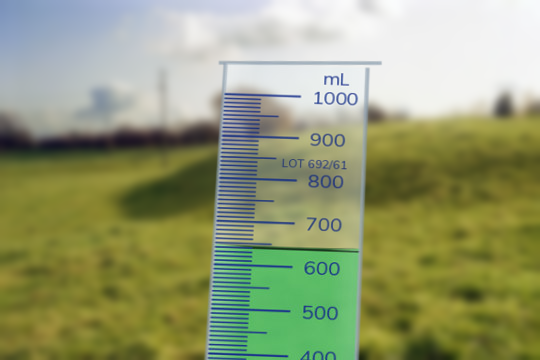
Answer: 640 mL
